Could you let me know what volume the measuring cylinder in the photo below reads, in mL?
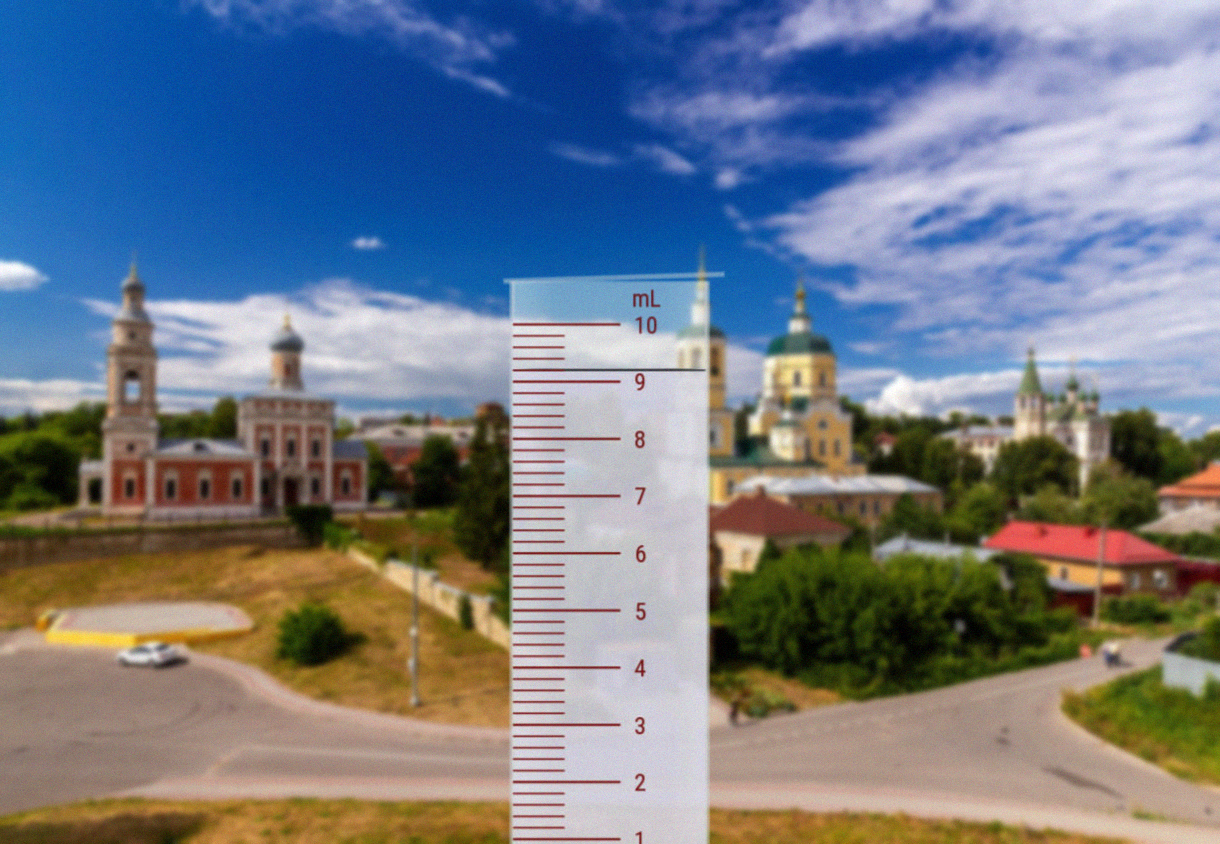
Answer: 9.2 mL
